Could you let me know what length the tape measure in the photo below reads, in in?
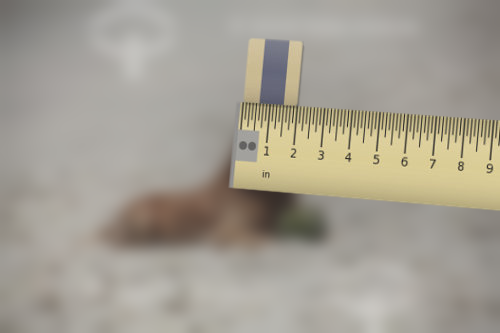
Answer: 2 in
